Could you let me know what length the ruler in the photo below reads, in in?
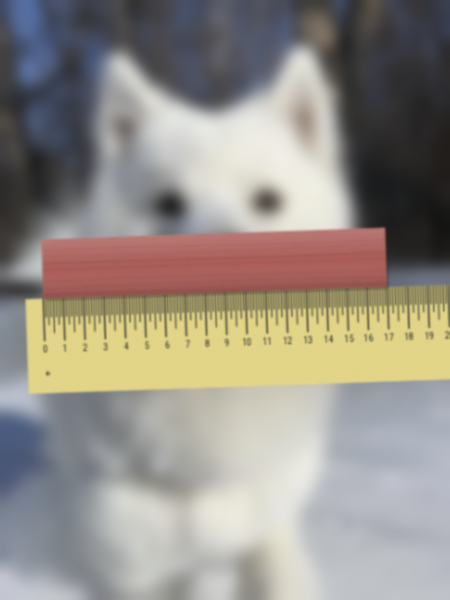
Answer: 17 in
